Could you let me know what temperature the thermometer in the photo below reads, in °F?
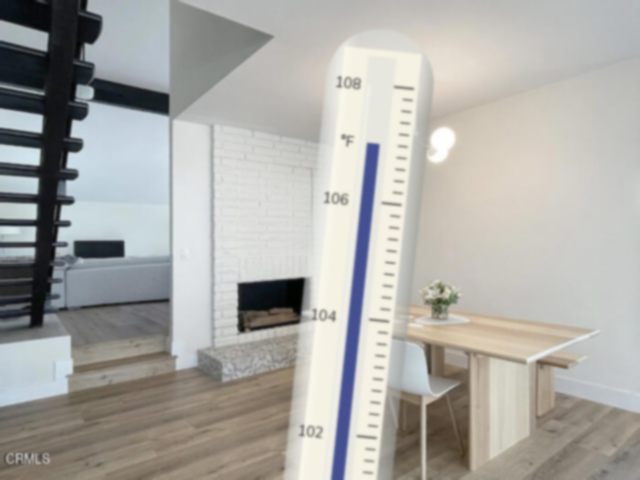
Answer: 107 °F
